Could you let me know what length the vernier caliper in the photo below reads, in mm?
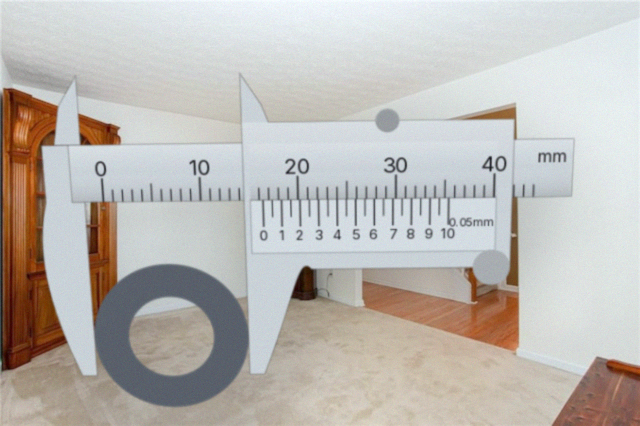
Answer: 16.4 mm
